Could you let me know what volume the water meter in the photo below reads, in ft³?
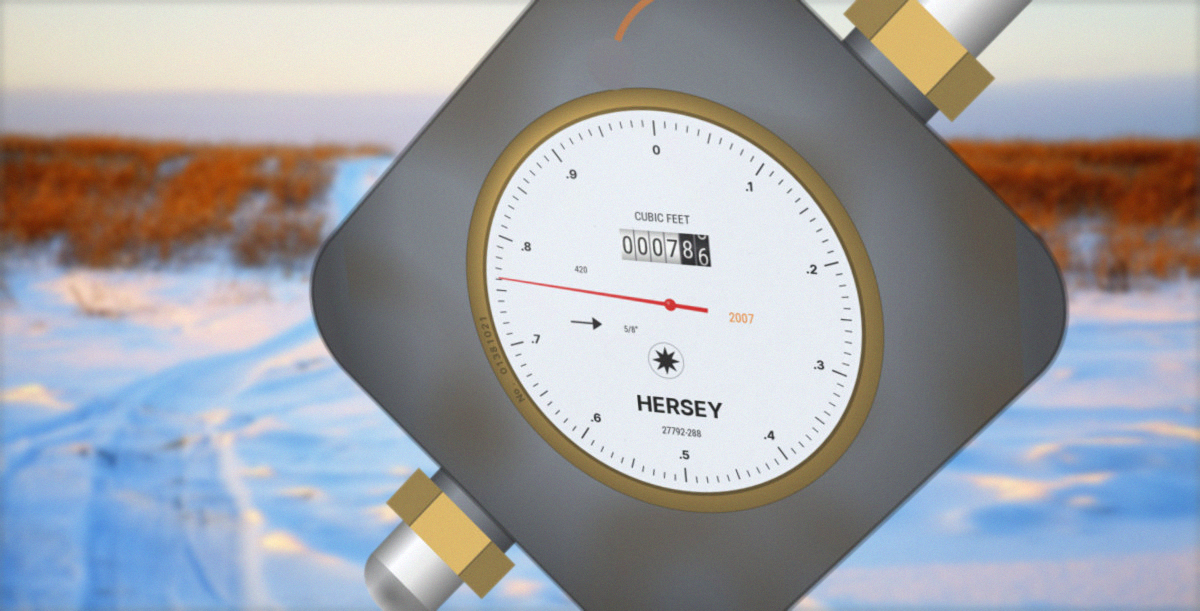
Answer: 785.76 ft³
